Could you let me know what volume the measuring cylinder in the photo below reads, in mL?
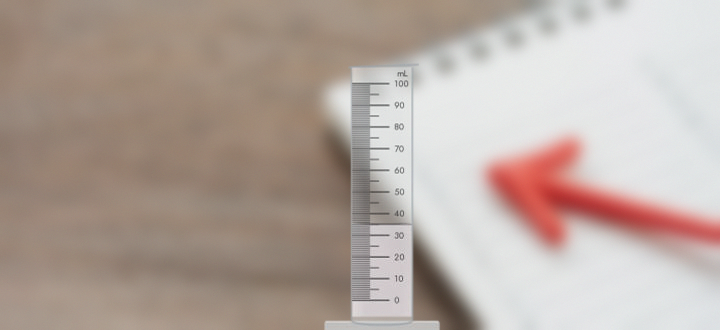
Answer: 35 mL
